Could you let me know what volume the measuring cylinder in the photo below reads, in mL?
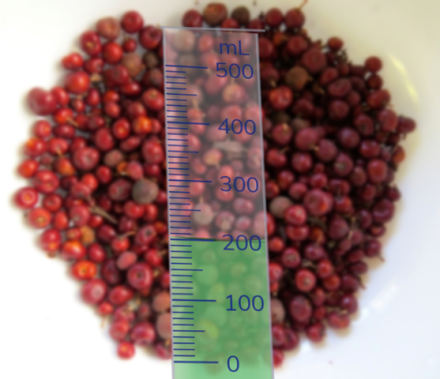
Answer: 200 mL
